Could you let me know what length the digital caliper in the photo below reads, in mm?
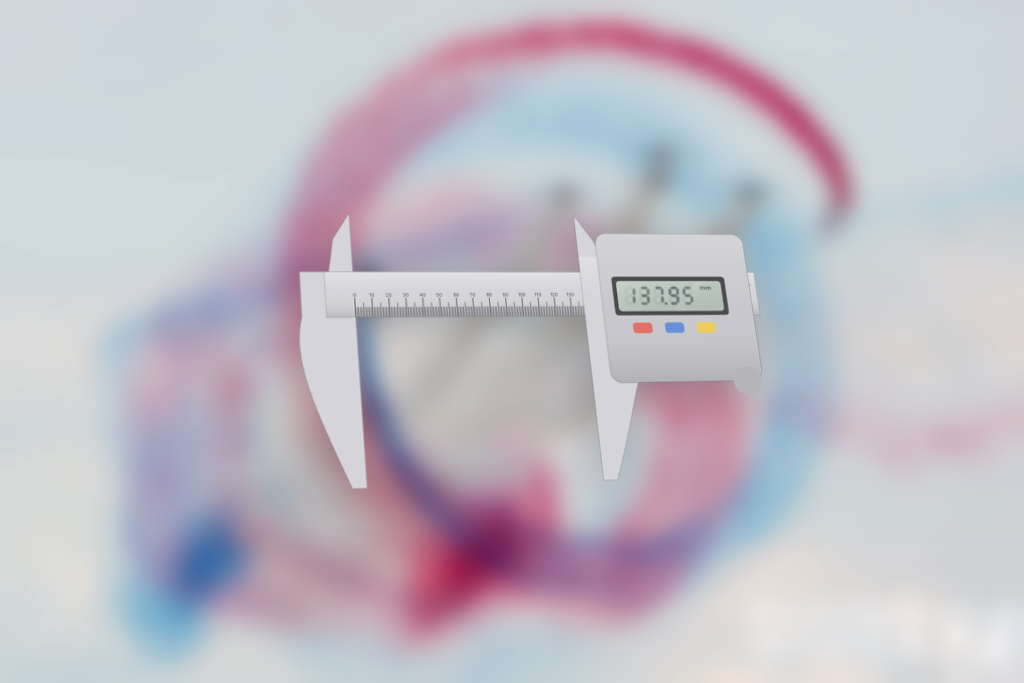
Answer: 137.95 mm
